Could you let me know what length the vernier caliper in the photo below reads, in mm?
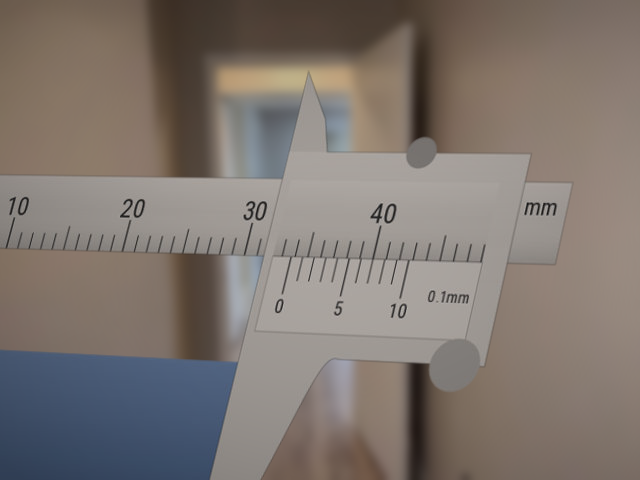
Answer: 33.7 mm
